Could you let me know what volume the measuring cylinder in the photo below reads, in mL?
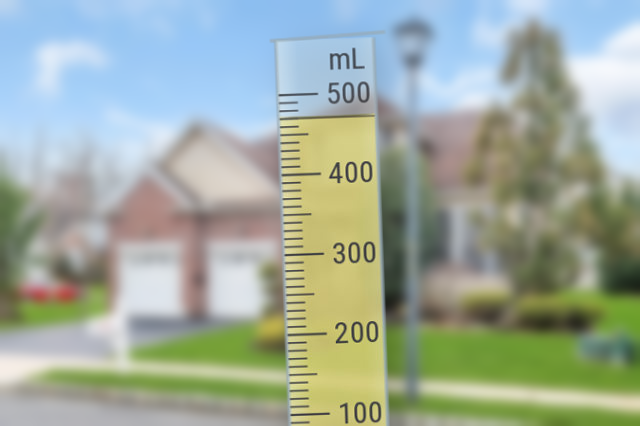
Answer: 470 mL
